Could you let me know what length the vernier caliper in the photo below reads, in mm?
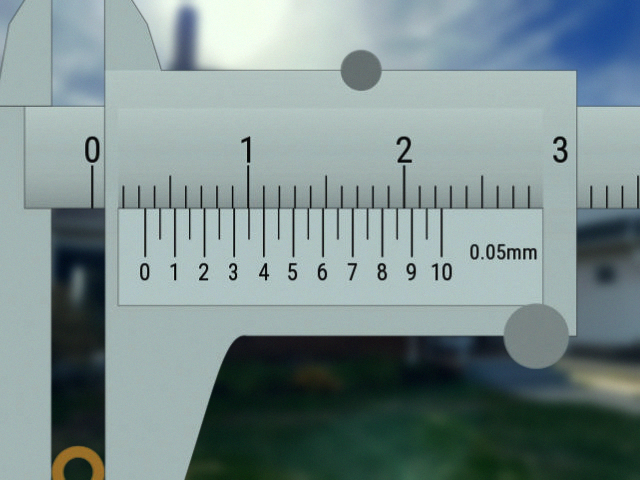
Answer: 3.4 mm
